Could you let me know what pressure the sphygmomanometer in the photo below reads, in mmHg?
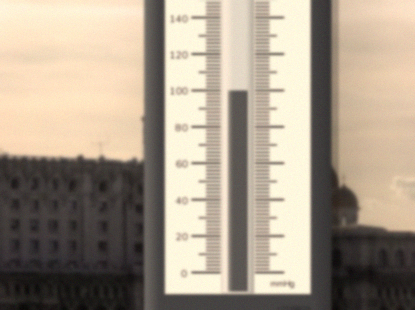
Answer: 100 mmHg
